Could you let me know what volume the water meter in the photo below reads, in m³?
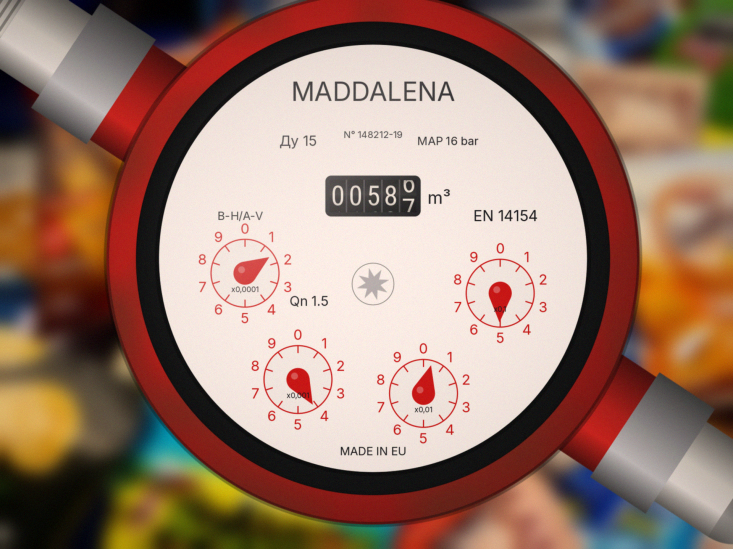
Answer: 586.5041 m³
